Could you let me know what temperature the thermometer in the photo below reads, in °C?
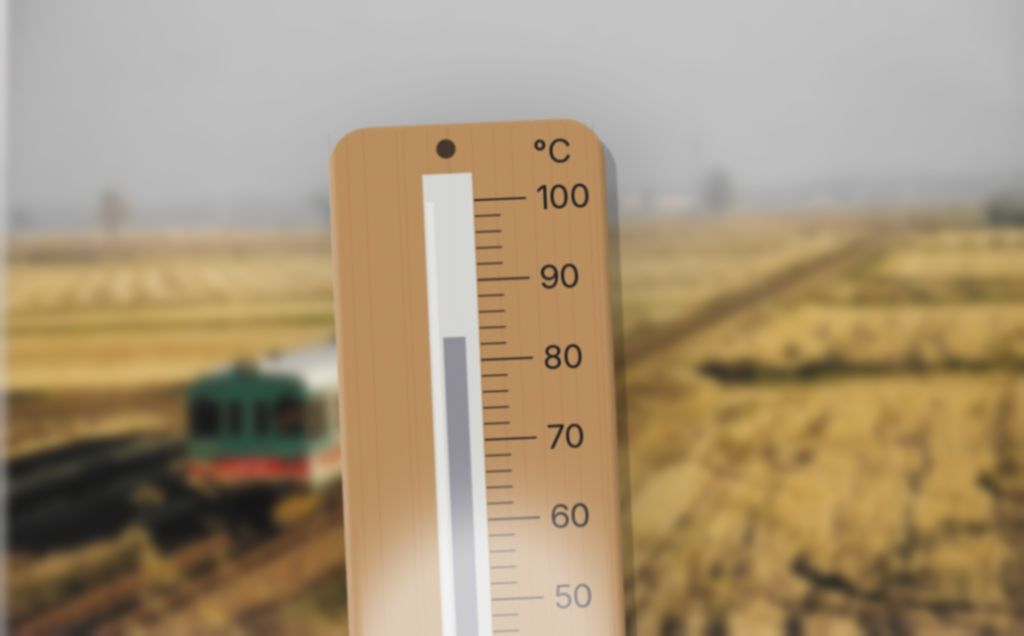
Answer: 83 °C
